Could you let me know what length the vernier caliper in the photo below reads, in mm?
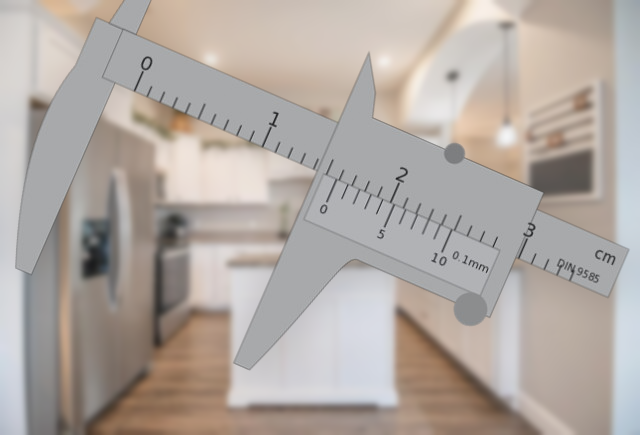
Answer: 15.8 mm
